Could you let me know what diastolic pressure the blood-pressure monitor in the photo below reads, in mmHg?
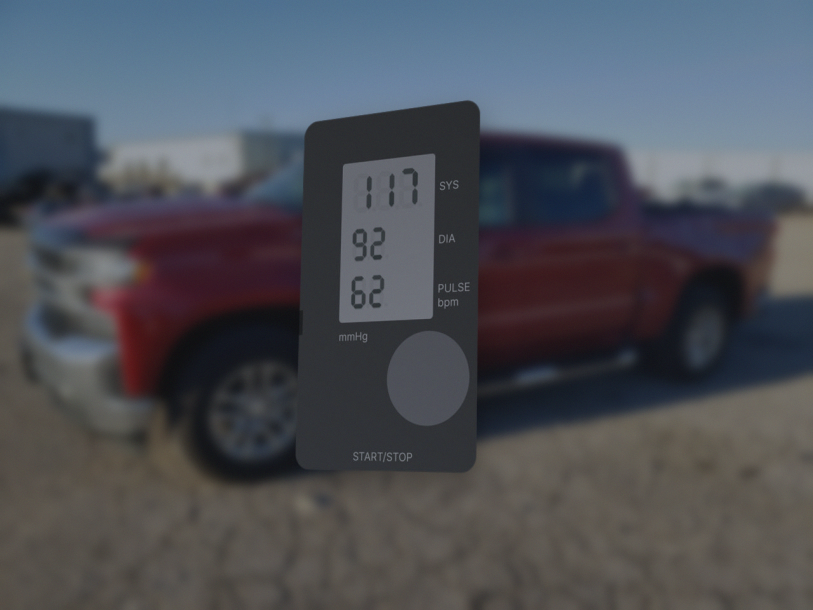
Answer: 92 mmHg
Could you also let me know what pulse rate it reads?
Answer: 62 bpm
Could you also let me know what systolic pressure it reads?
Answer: 117 mmHg
